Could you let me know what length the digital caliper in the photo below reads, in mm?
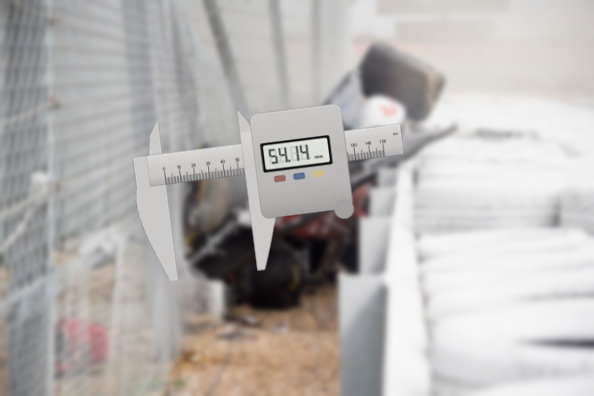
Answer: 54.14 mm
